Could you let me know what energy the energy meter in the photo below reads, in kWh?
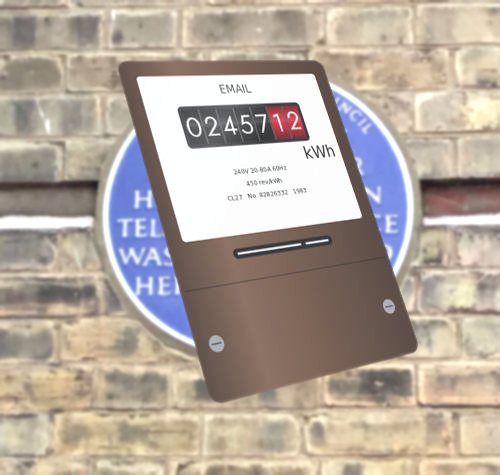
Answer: 2457.12 kWh
